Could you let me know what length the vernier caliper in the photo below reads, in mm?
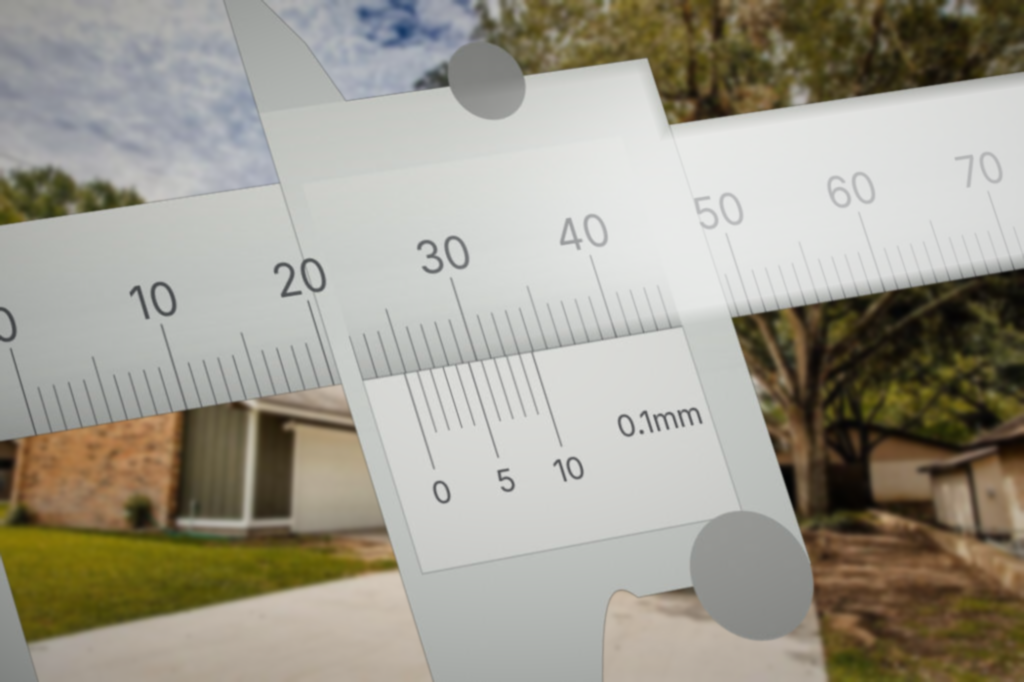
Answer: 24.9 mm
